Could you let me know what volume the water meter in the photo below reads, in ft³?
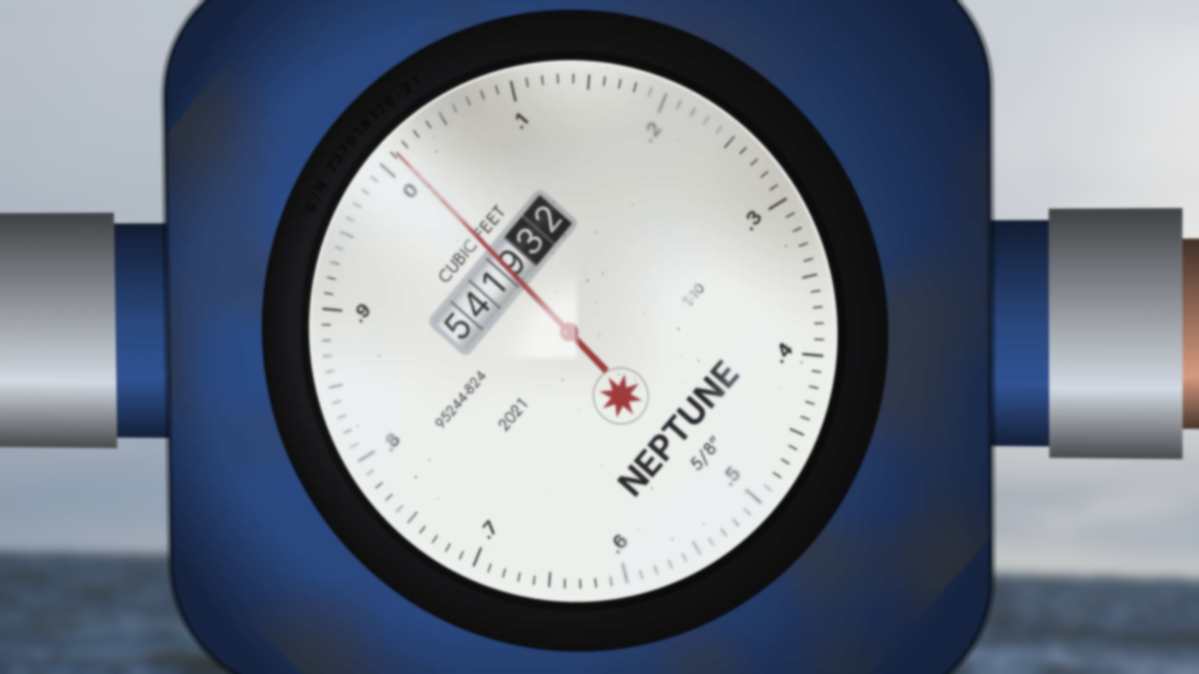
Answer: 541932.01 ft³
